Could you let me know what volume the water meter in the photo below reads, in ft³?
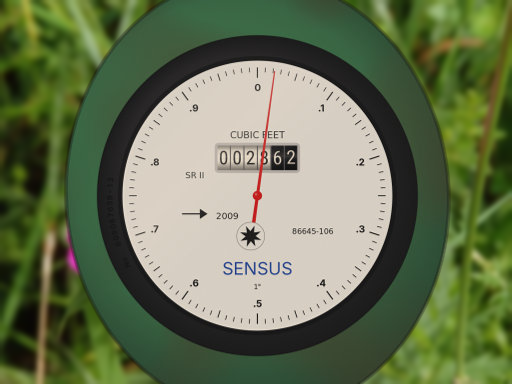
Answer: 2862.02 ft³
